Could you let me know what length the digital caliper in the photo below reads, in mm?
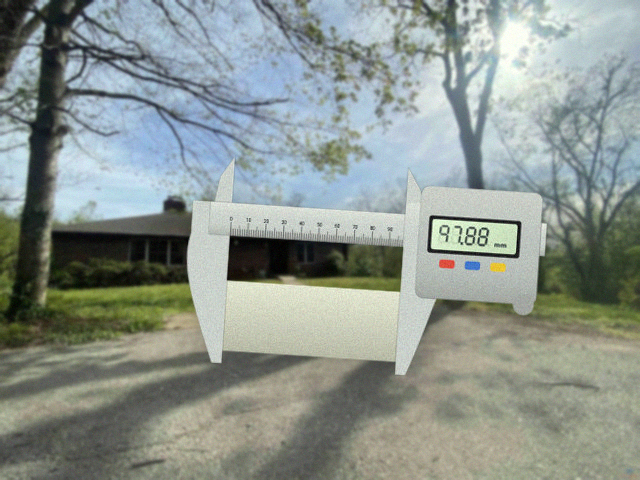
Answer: 97.88 mm
